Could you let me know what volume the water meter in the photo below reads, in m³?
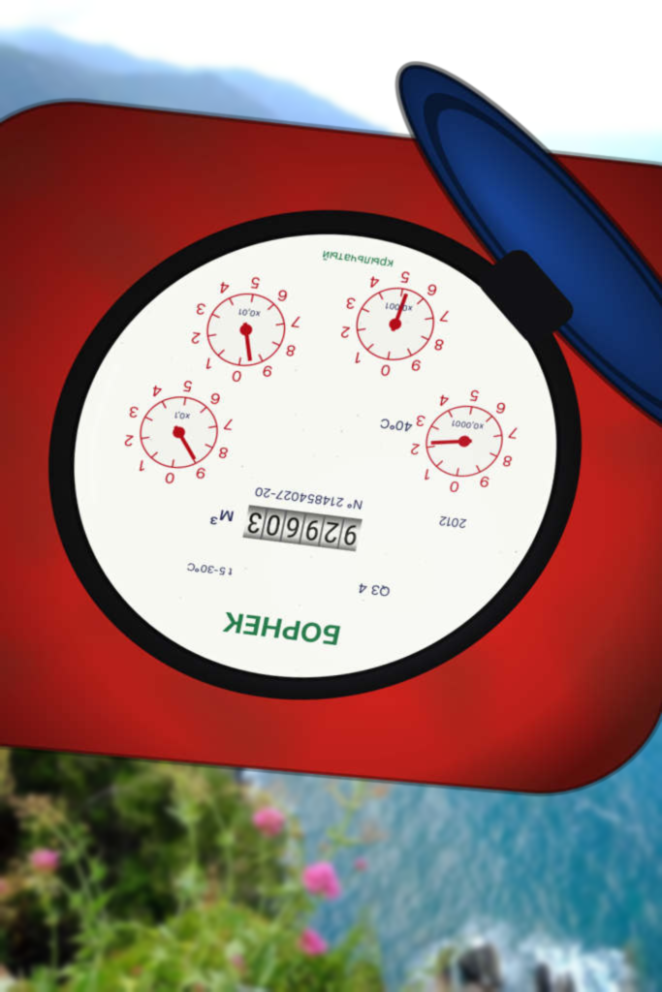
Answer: 929603.8952 m³
